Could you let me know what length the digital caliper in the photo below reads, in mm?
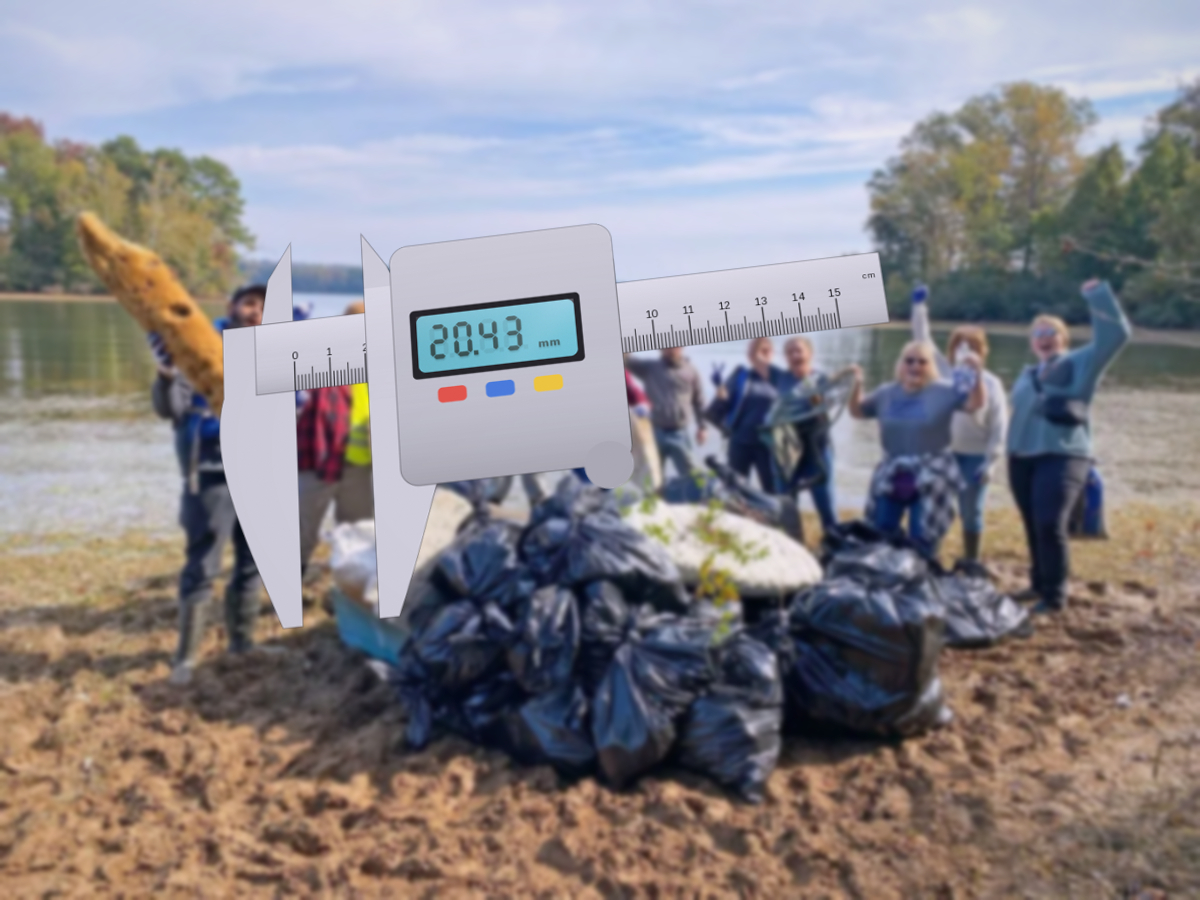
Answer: 20.43 mm
